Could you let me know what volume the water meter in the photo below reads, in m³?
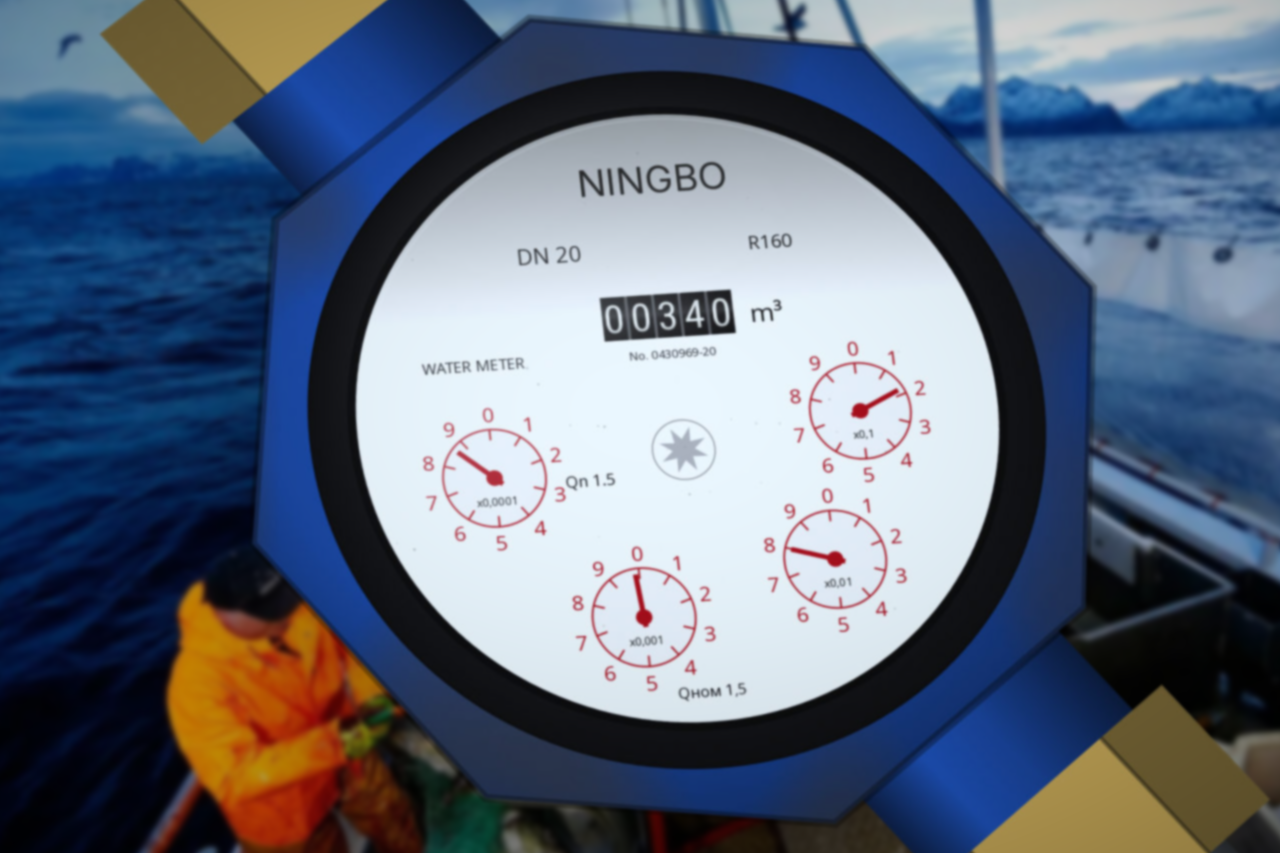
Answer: 340.1798 m³
